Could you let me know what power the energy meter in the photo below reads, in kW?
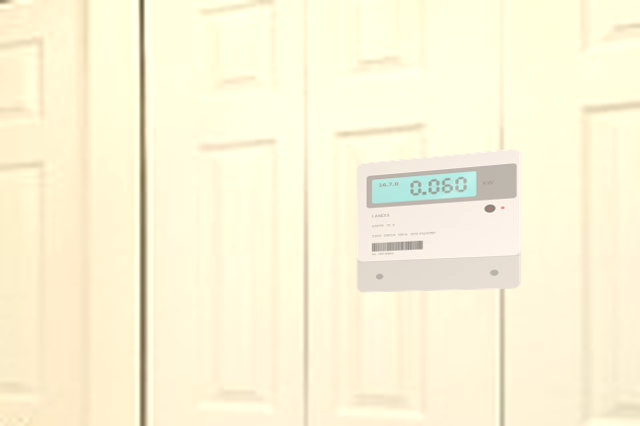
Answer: 0.060 kW
